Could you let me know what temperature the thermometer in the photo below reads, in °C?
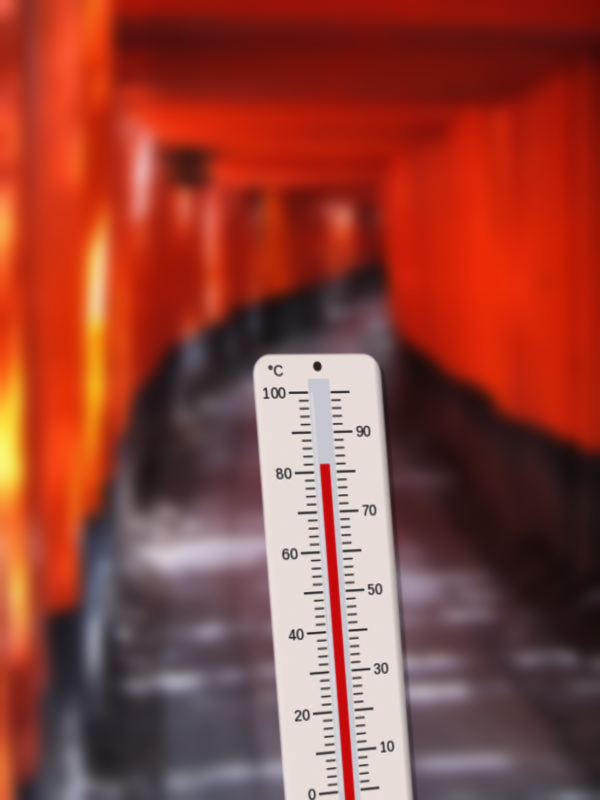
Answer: 82 °C
